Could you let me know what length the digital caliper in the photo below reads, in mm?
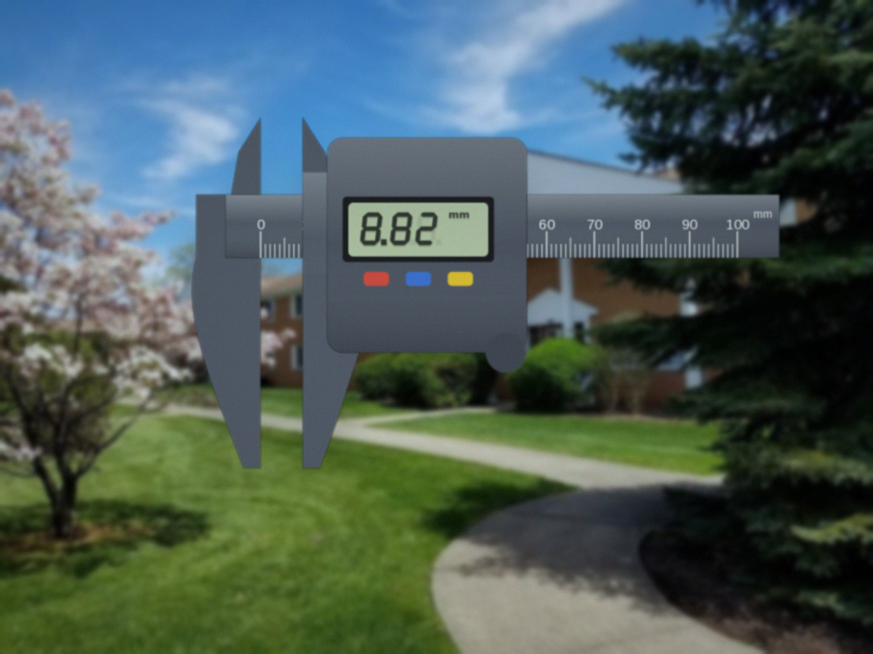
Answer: 8.82 mm
